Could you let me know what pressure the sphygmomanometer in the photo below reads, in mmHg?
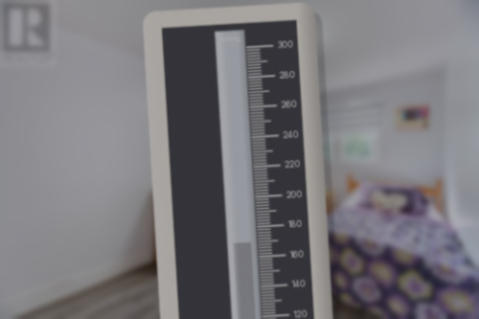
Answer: 170 mmHg
